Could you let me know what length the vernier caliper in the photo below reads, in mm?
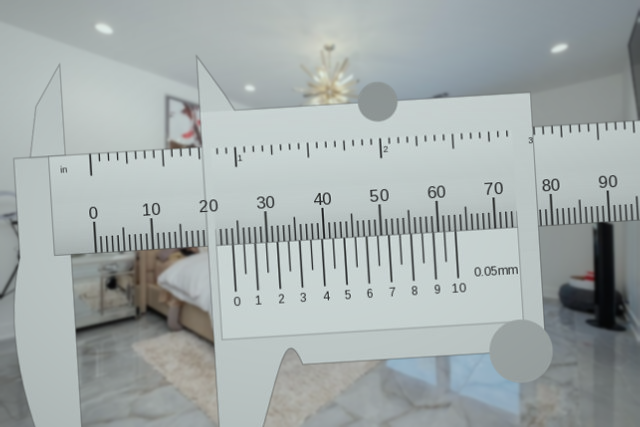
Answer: 24.0 mm
